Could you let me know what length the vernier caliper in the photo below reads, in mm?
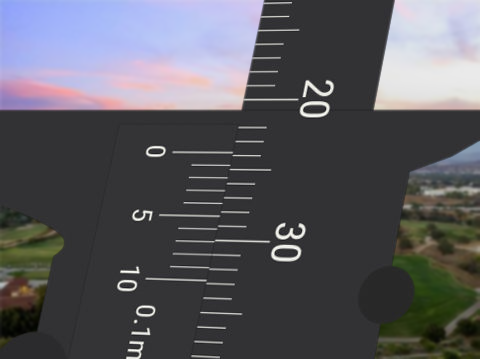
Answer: 23.8 mm
